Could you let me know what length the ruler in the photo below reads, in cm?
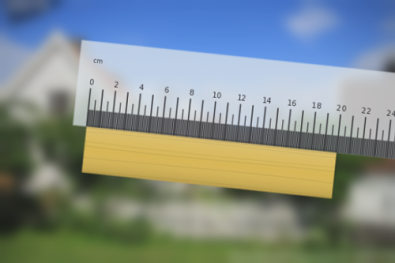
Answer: 20 cm
